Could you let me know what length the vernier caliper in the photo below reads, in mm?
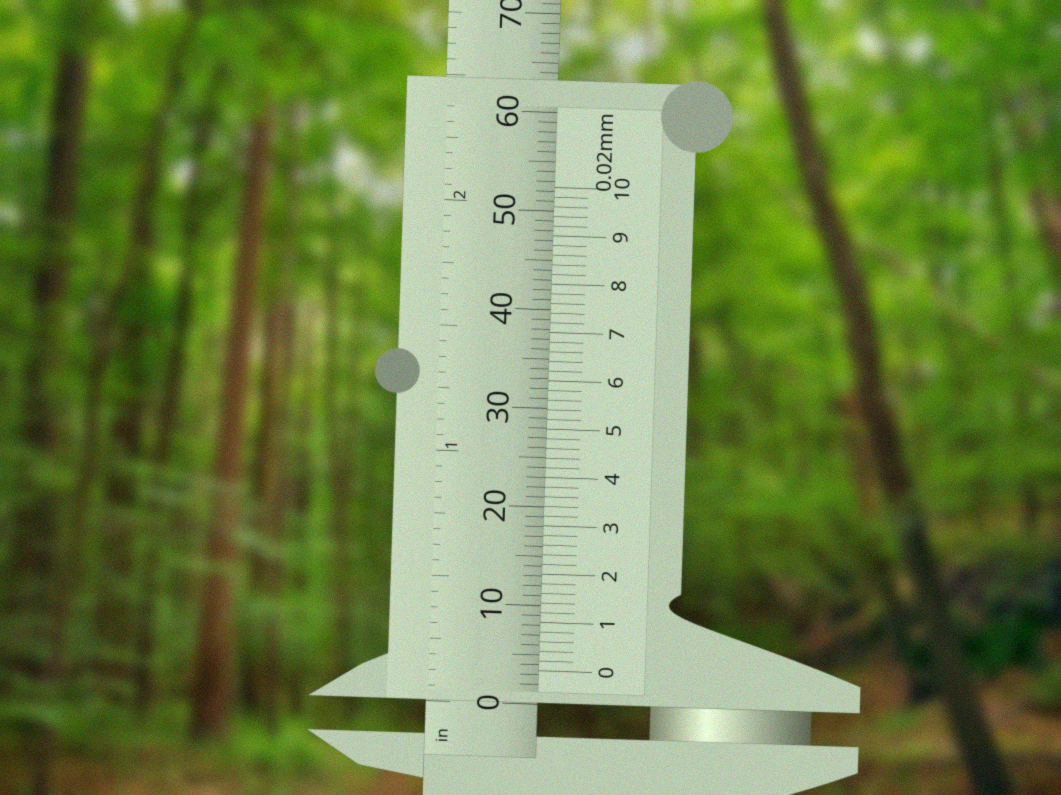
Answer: 3.4 mm
